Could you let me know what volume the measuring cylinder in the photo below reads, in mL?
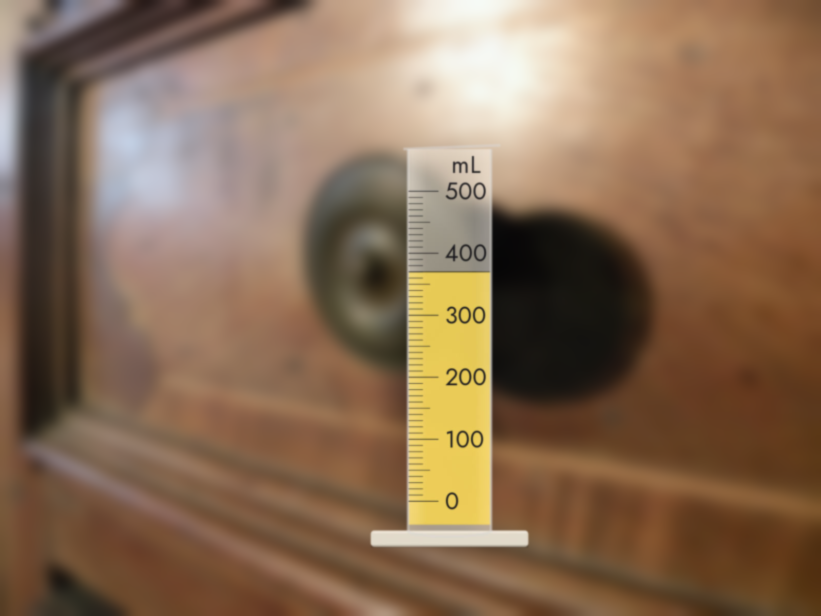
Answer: 370 mL
